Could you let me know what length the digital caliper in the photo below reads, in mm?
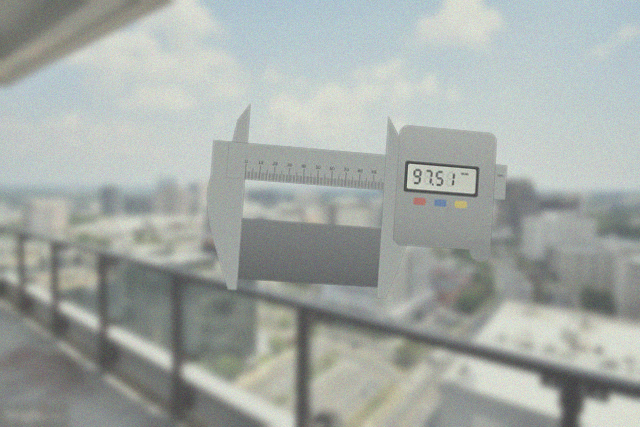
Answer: 97.51 mm
